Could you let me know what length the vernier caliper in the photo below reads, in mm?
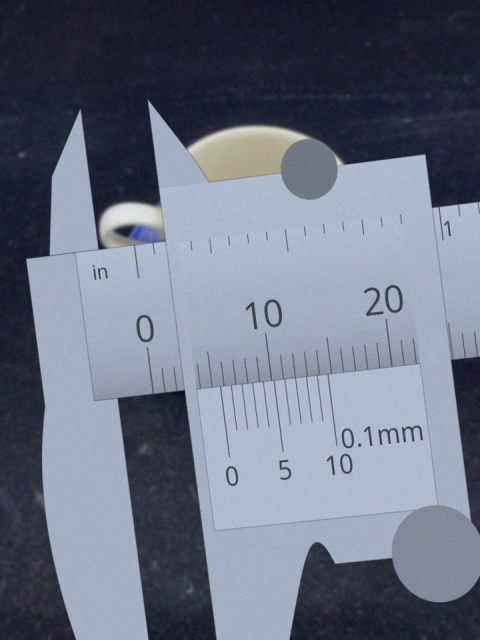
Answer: 5.7 mm
